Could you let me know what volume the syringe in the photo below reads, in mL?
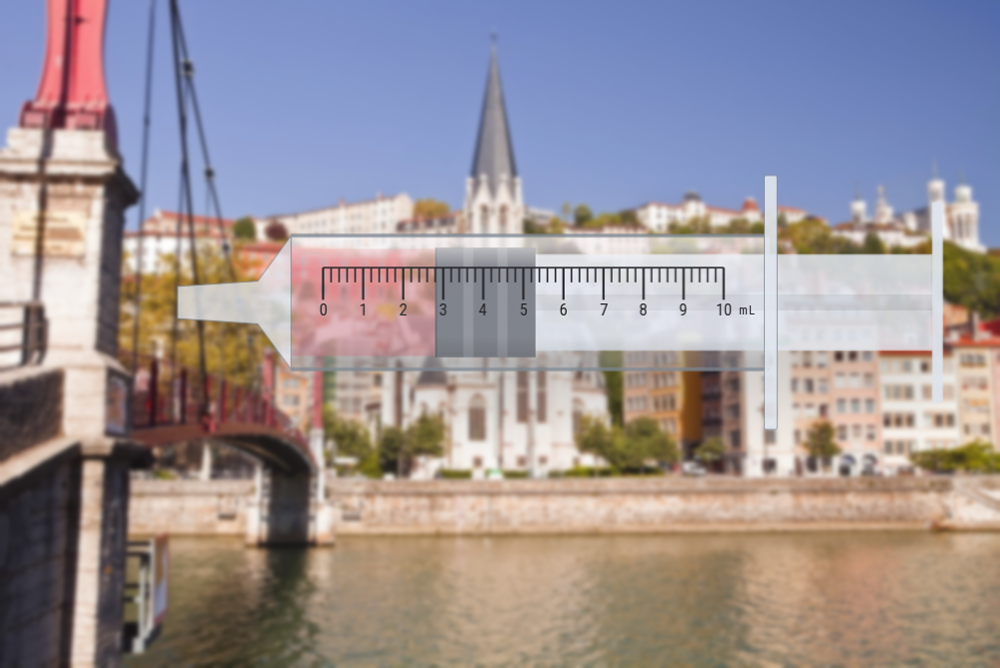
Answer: 2.8 mL
